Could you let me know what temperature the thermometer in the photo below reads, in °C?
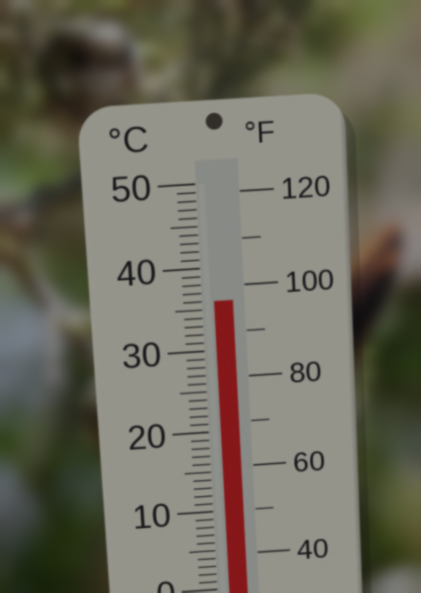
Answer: 36 °C
